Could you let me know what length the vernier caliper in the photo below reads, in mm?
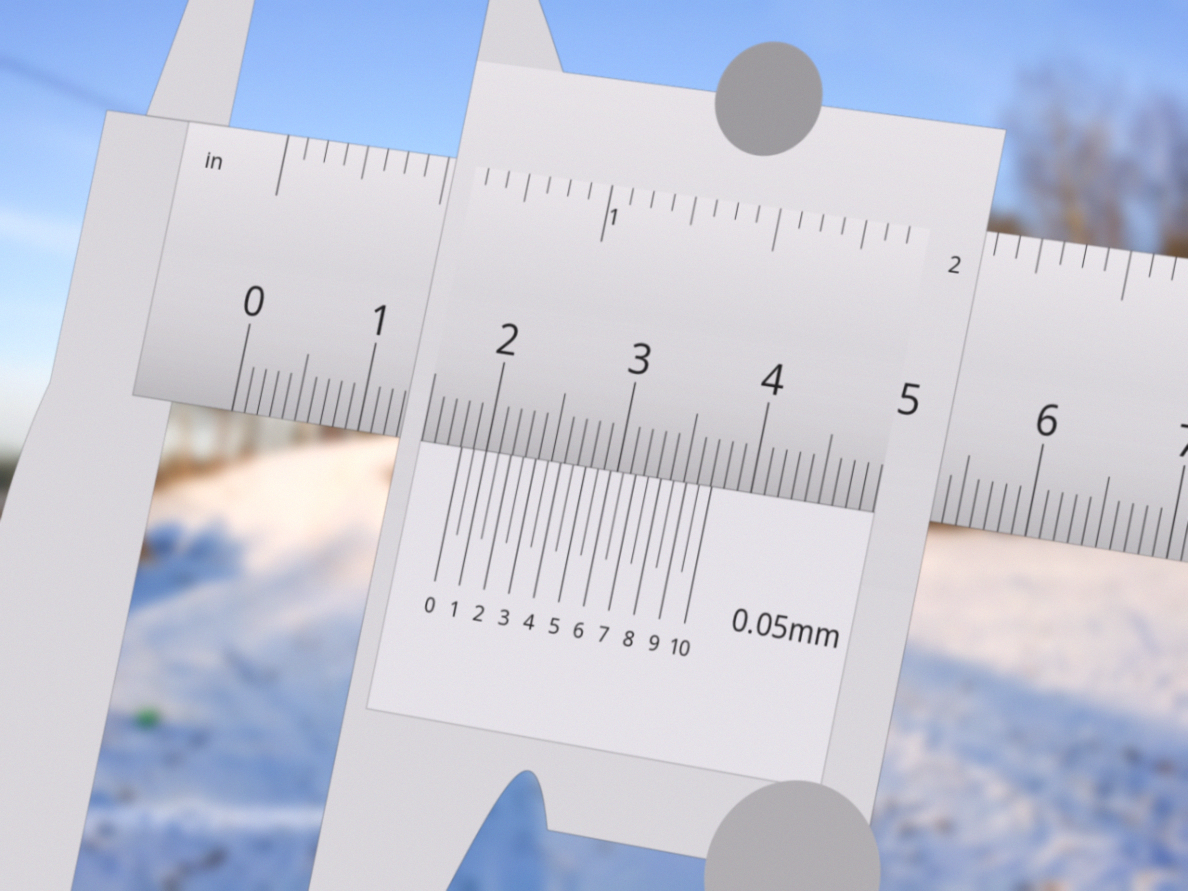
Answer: 18.1 mm
